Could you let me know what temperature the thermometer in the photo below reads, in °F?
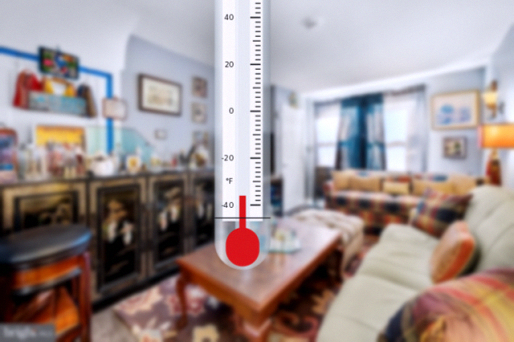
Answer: -36 °F
